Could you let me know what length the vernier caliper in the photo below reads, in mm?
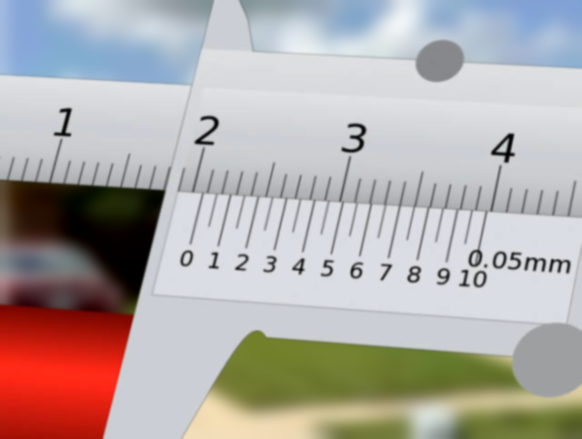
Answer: 20.7 mm
